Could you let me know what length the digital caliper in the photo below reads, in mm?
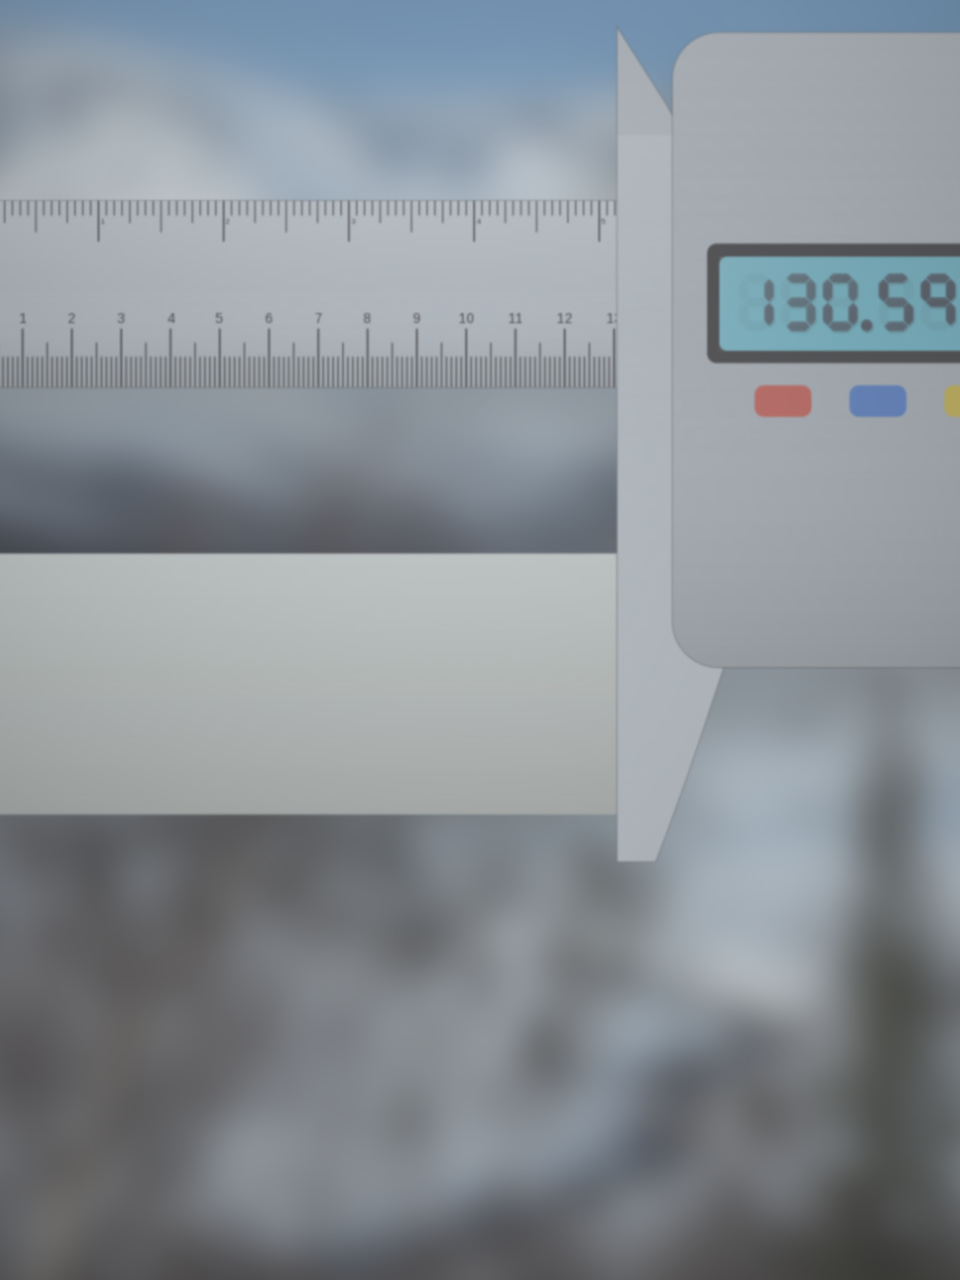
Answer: 130.59 mm
